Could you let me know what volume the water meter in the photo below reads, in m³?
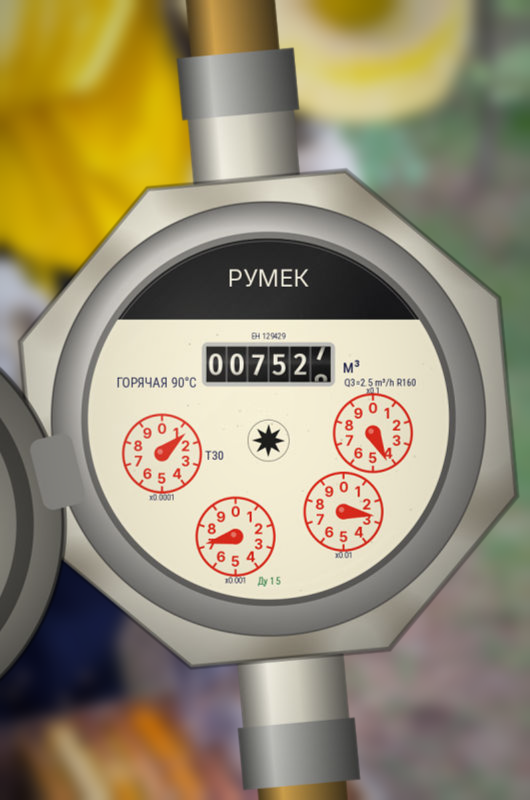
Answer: 7527.4271 m³
